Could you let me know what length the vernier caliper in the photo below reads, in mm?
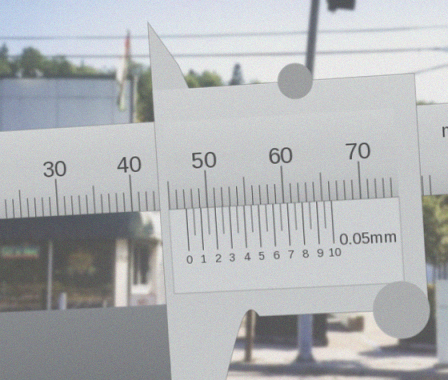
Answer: 47.2 mm
